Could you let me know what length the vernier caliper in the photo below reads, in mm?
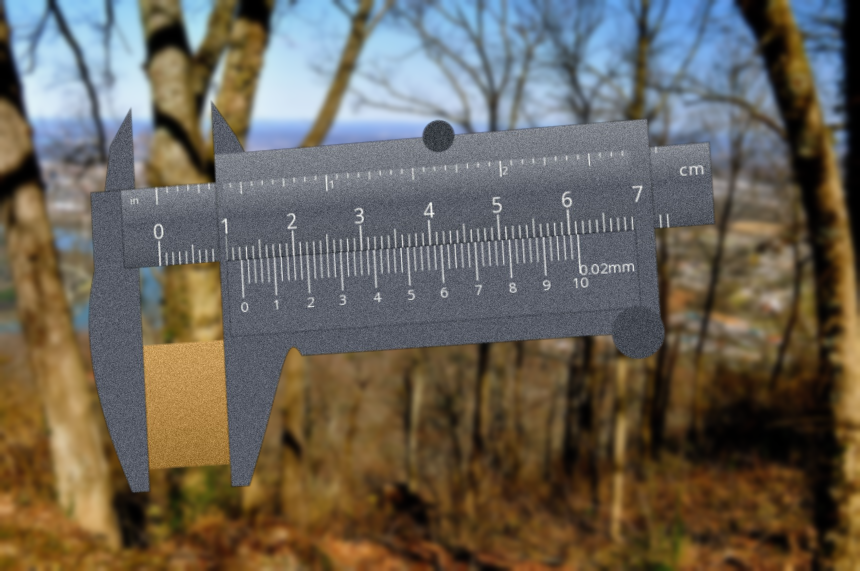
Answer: 12.2 mm
